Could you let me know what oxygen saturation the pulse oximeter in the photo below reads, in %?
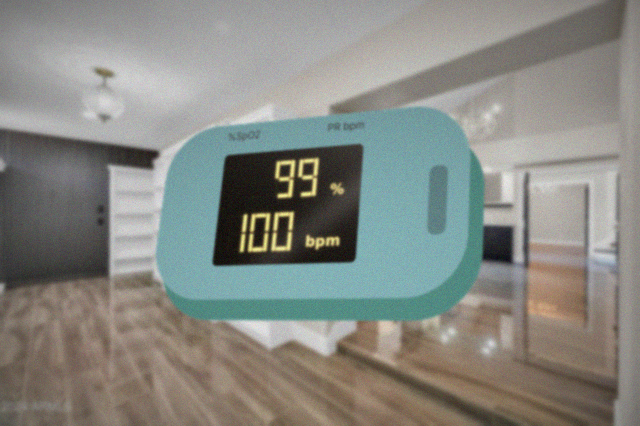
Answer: 99 %
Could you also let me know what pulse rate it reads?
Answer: 100 bpm
